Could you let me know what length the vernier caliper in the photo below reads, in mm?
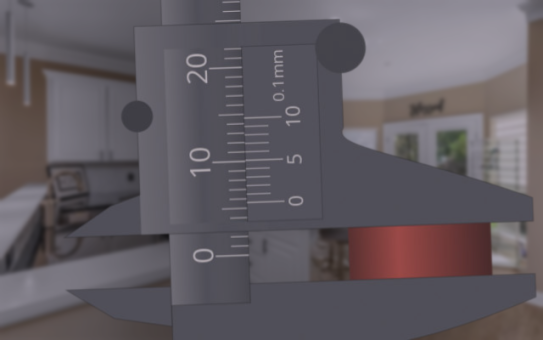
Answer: 5.6 mm
